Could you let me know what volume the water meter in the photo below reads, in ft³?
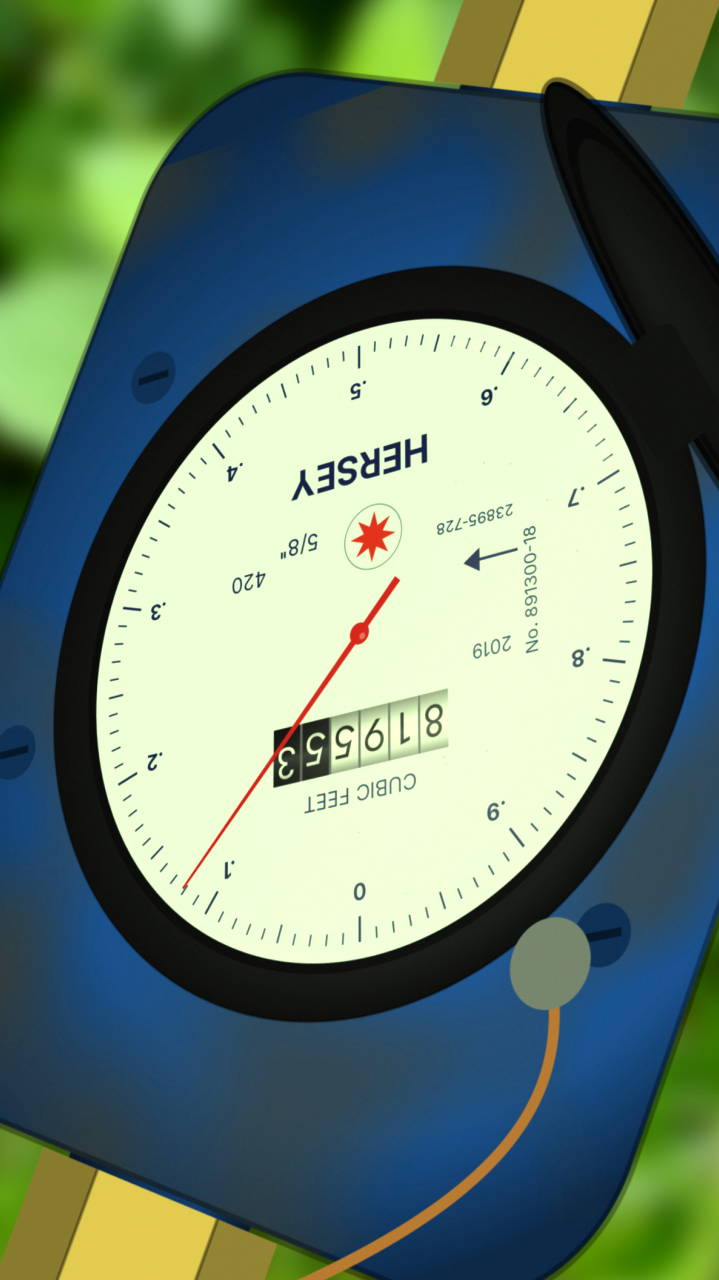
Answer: 819553.12 ft³
